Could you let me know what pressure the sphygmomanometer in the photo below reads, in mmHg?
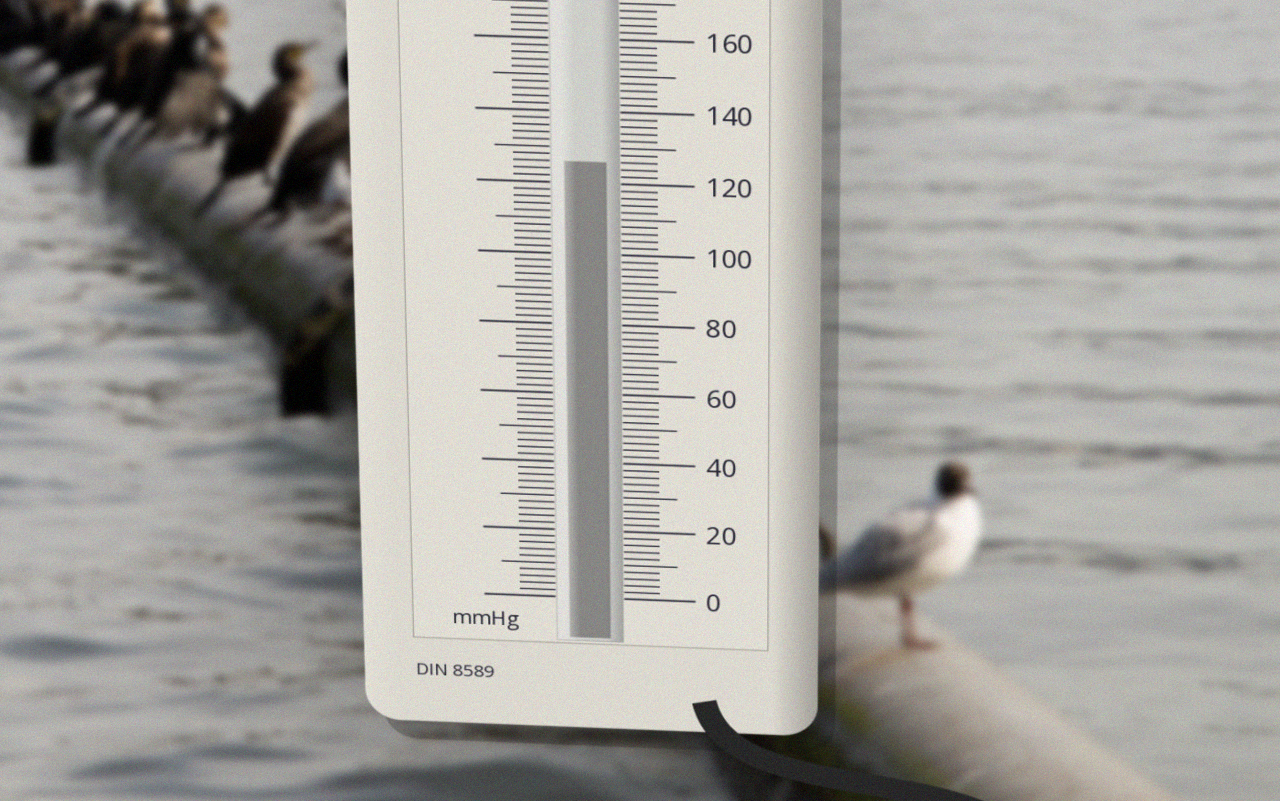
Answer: 126 mmHg
